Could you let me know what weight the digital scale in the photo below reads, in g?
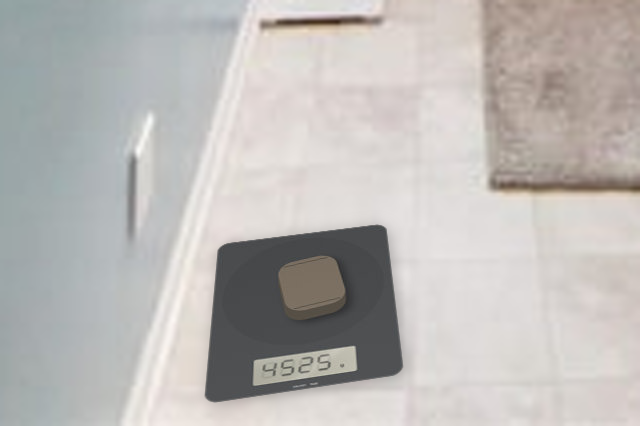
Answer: 4525 g
